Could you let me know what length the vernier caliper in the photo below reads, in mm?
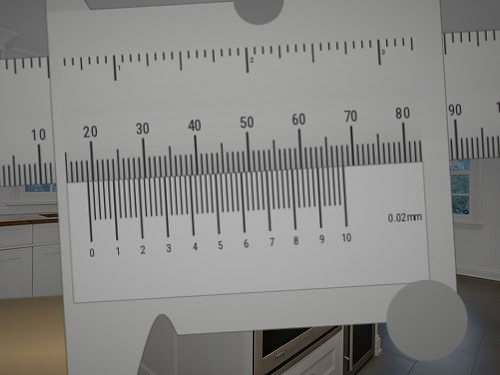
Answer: 19.0 mm
